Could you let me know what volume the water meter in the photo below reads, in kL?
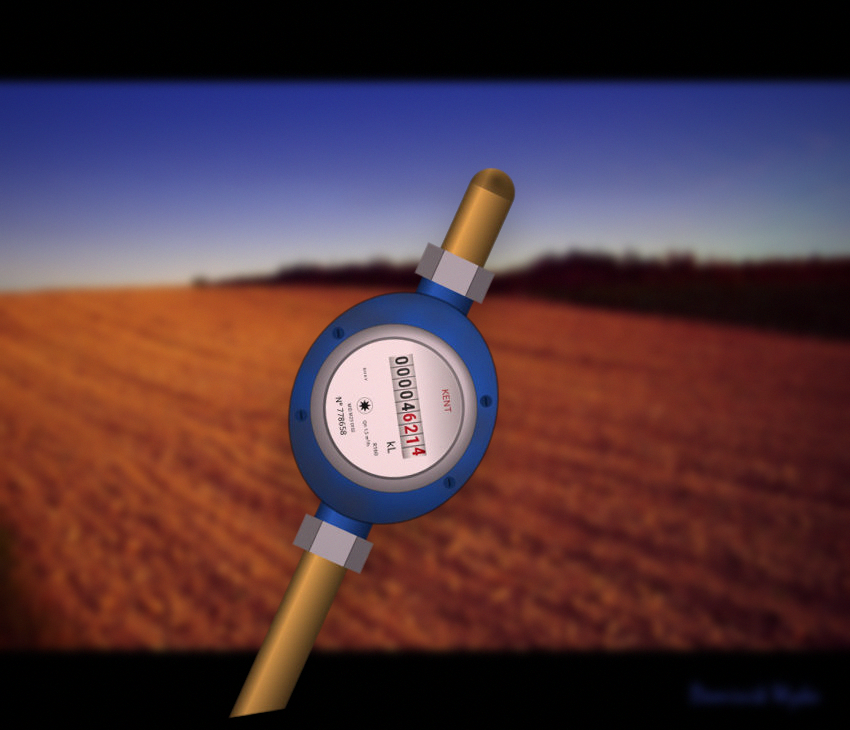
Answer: 4.6214 kL
